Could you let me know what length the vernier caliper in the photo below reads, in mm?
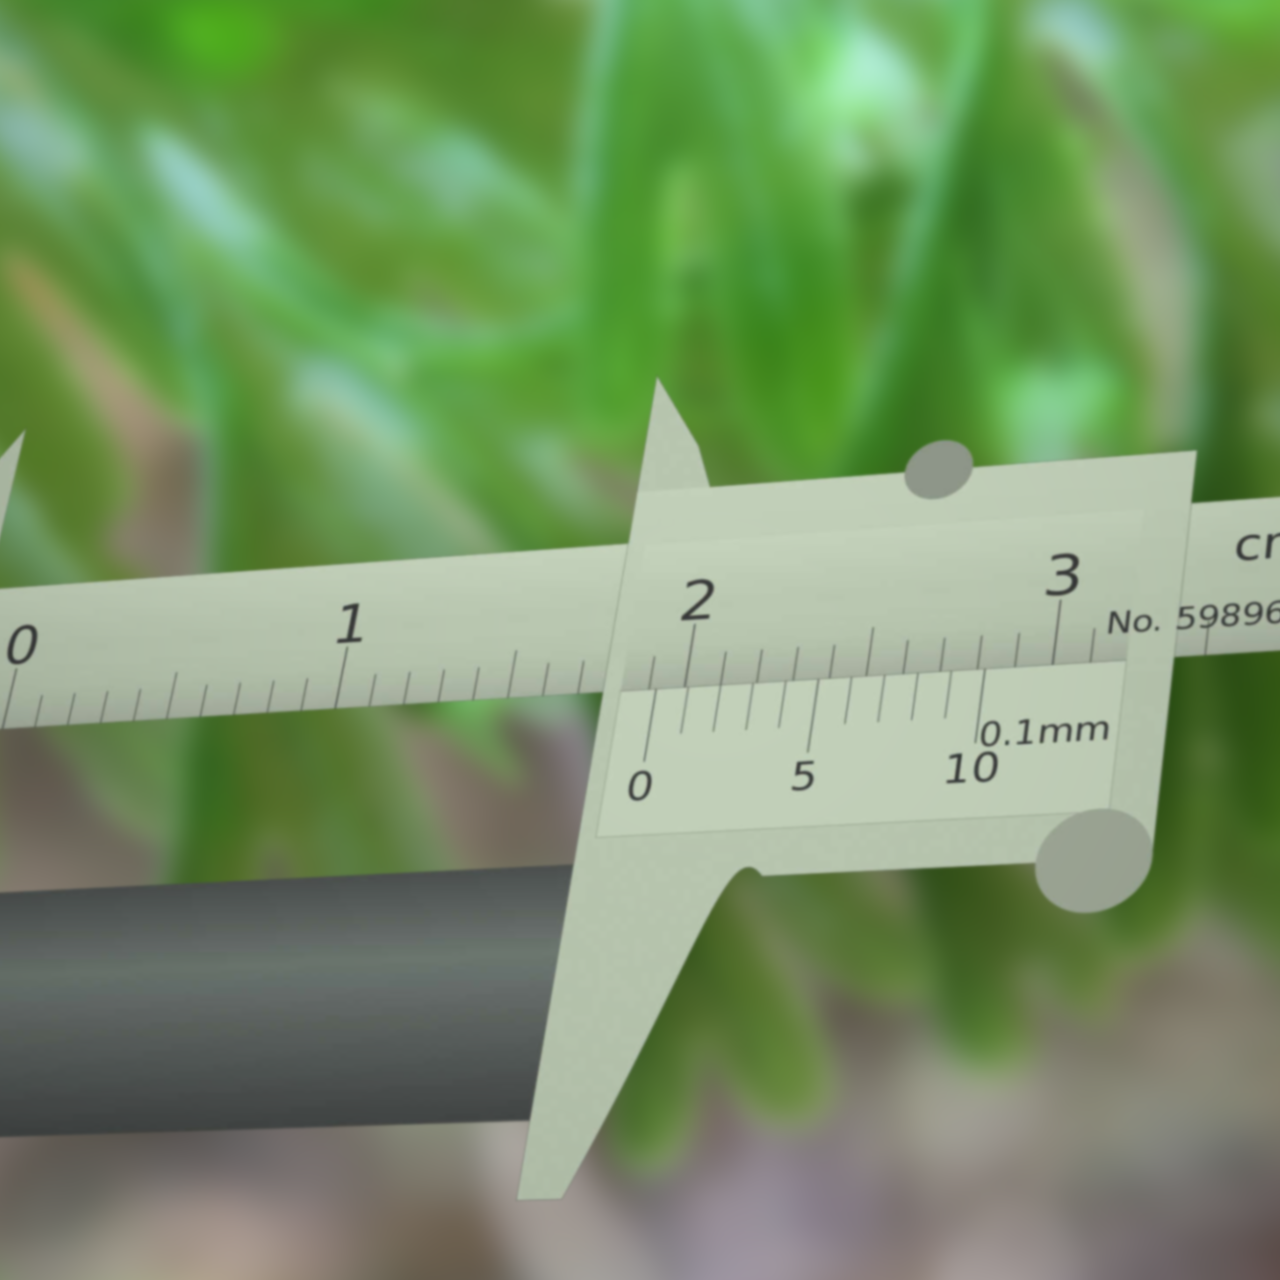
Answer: 19.2 mm
